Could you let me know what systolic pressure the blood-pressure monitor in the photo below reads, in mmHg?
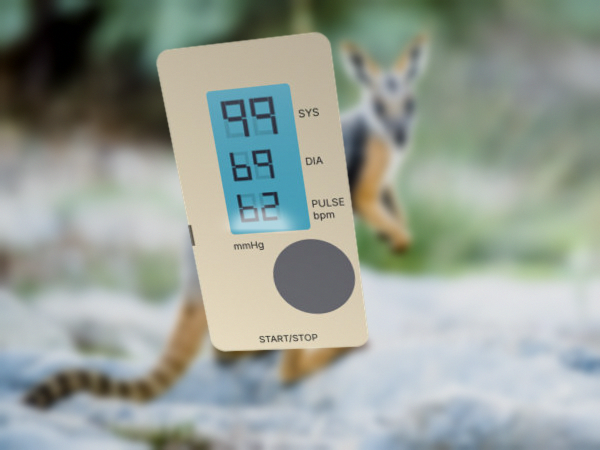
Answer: 99 mmHg
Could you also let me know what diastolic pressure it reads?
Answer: 69 mmHg
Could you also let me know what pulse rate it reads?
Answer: 62 bpm
